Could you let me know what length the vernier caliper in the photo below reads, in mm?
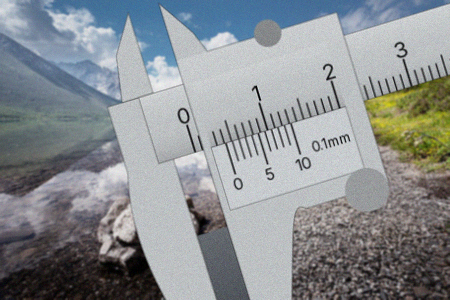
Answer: 4.2 mm
